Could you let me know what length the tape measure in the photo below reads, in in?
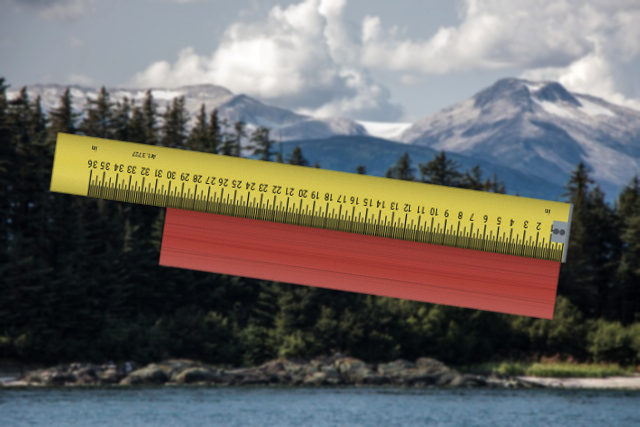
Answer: 30 in
